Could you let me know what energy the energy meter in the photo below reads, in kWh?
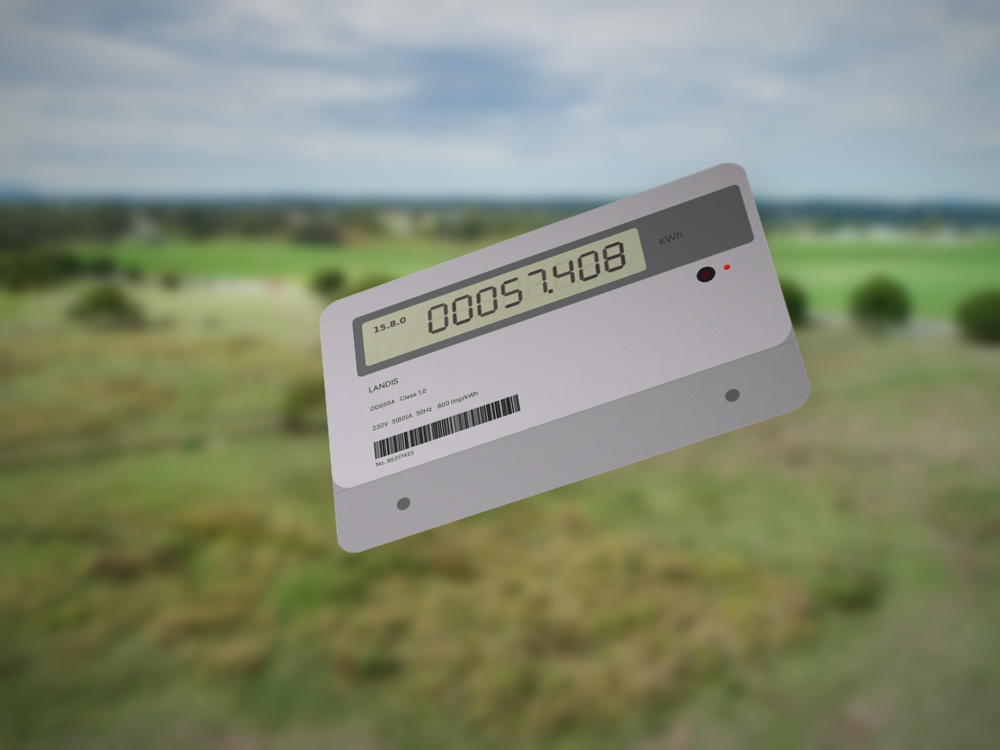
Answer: 57.408 kWh
